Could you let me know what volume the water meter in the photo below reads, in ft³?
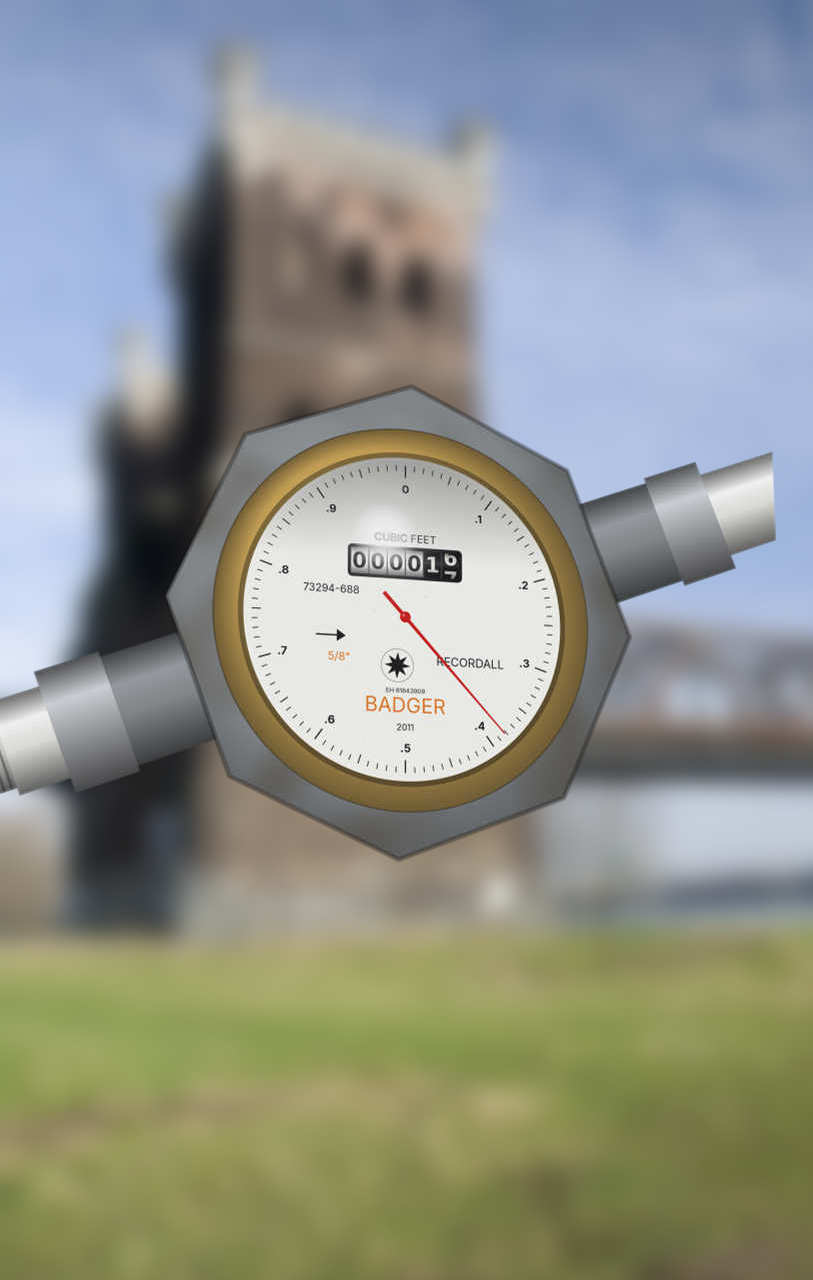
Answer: 16.38 ft³
